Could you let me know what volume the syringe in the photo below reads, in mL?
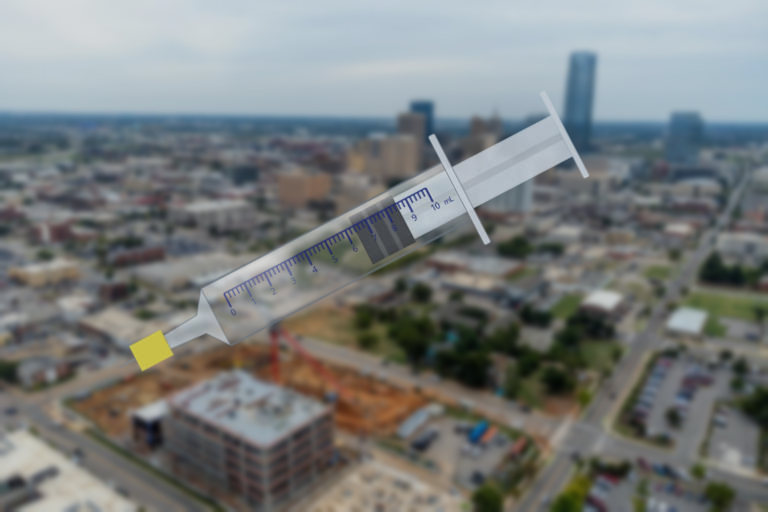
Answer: 6.4 mL
